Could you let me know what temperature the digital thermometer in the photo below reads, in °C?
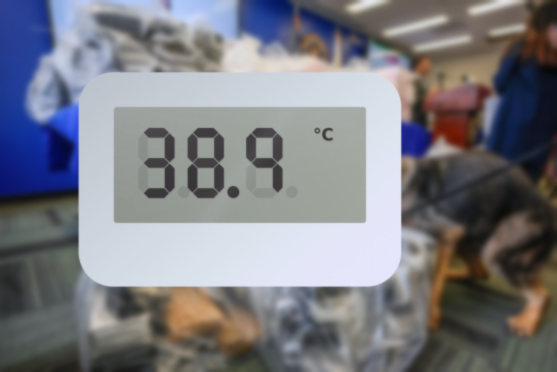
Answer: 38.9 °C
